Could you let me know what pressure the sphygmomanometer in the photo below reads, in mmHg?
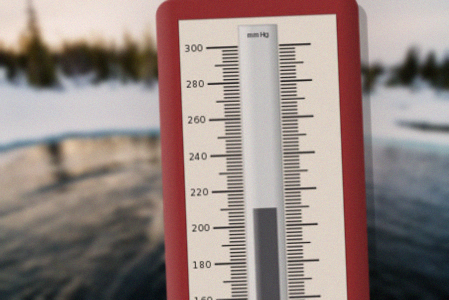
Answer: 210 mmHg
